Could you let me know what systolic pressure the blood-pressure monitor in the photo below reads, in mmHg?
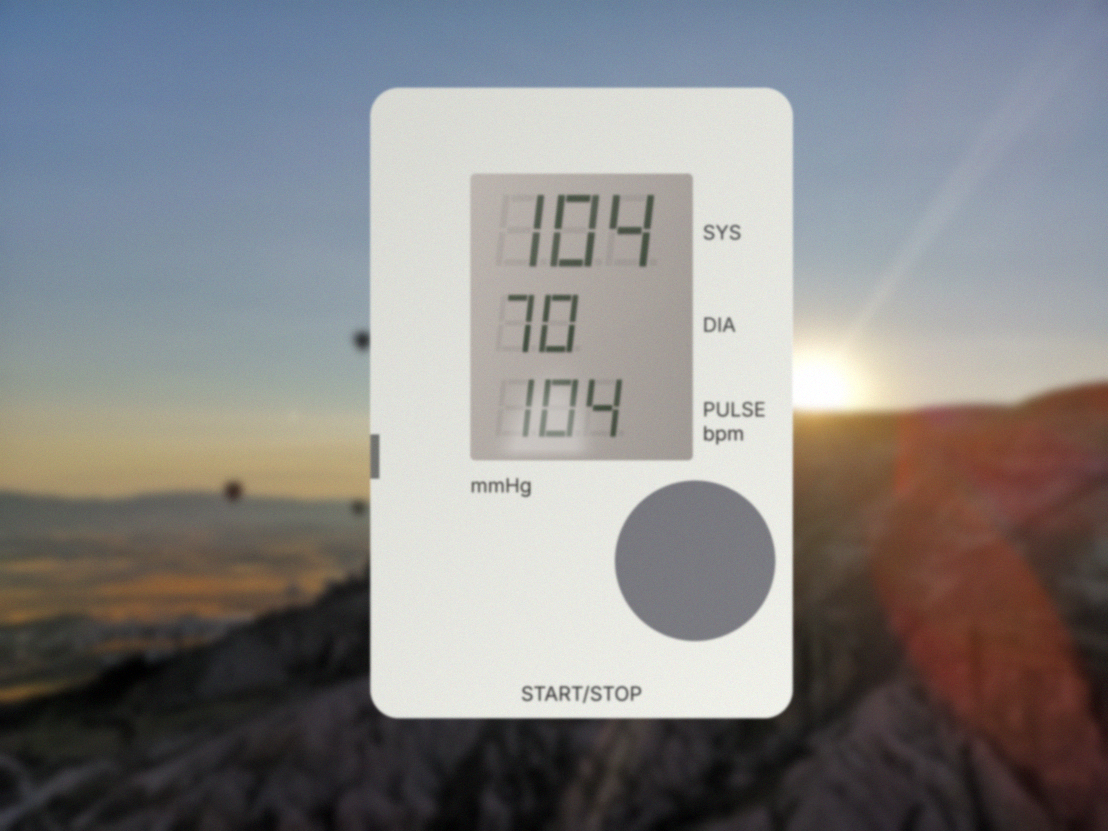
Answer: 104 mmHg
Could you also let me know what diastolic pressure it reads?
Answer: 70 mmHg
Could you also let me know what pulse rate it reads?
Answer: 104 bpm
